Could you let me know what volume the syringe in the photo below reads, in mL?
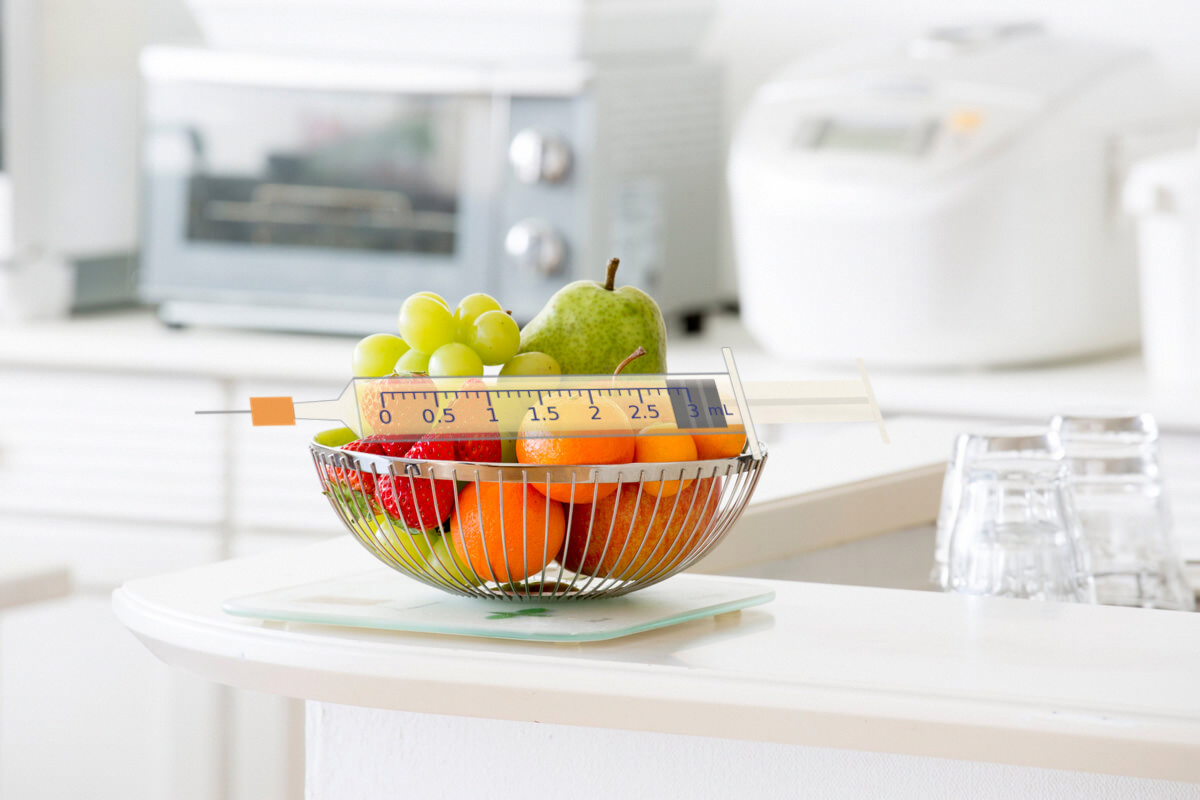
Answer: 2.8 mL
